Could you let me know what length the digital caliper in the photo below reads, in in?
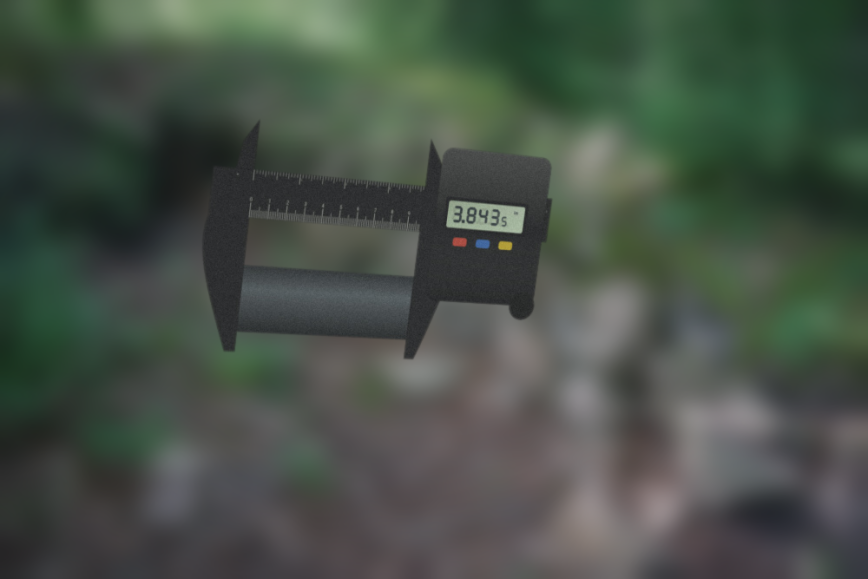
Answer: 3.8435 in
